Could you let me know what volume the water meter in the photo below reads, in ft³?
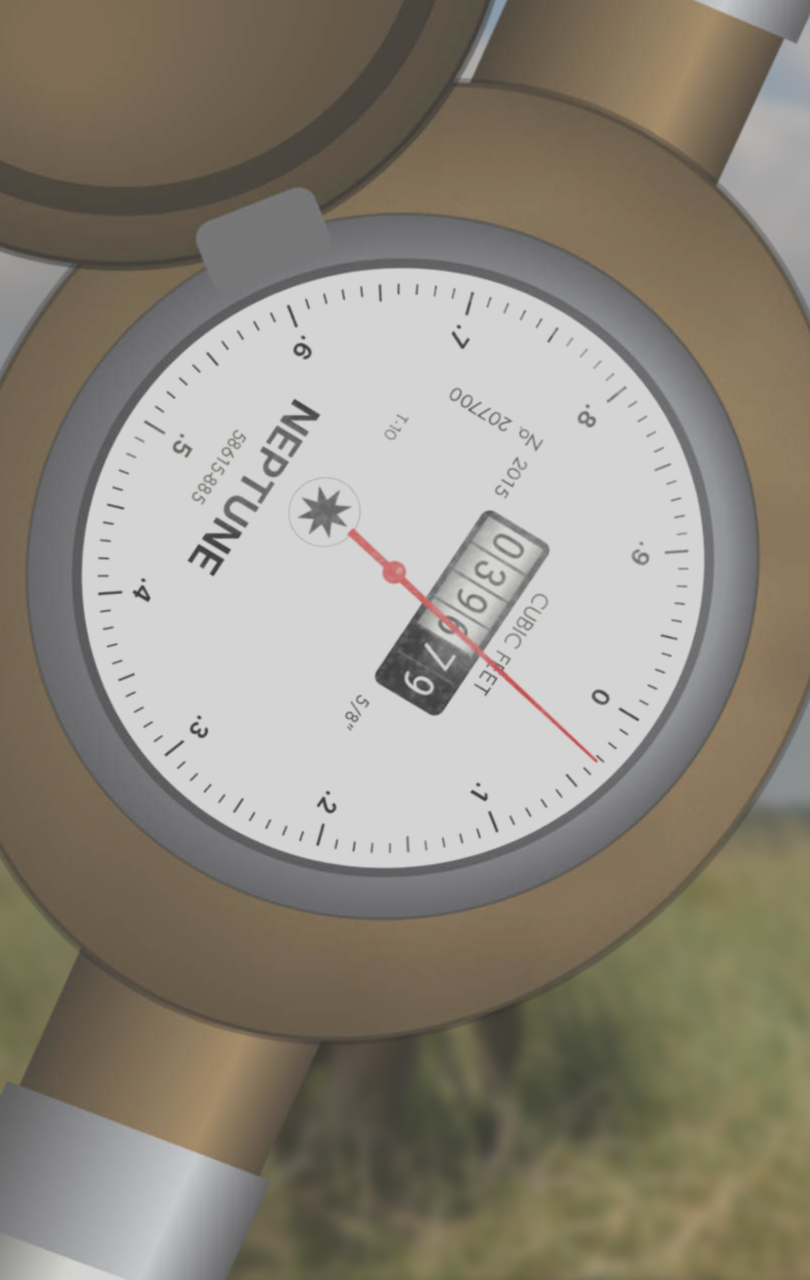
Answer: 39679.03 ft³
